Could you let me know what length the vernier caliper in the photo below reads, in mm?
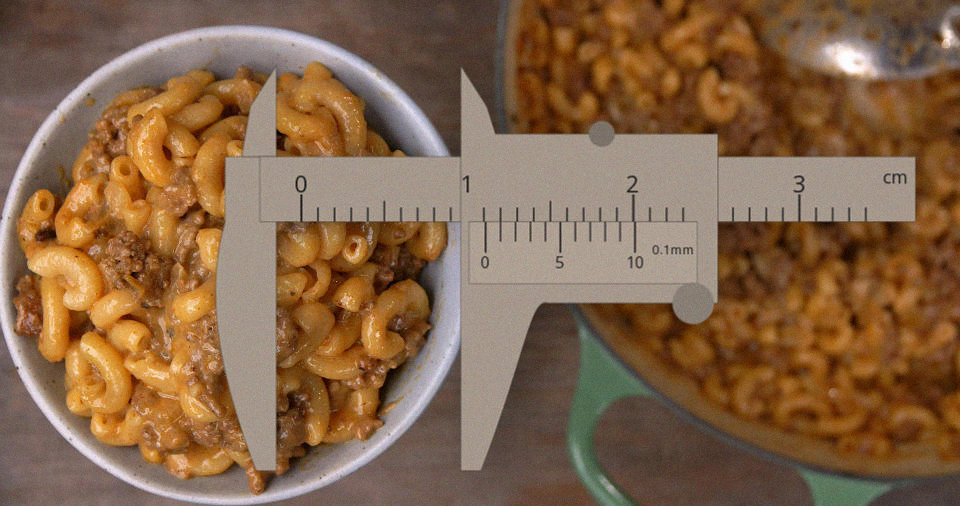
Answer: 11.1 mm
